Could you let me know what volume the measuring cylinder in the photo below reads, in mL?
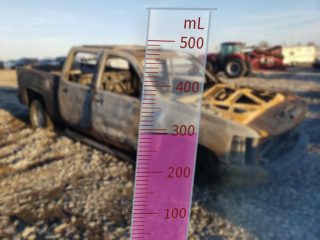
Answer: 290 mL
